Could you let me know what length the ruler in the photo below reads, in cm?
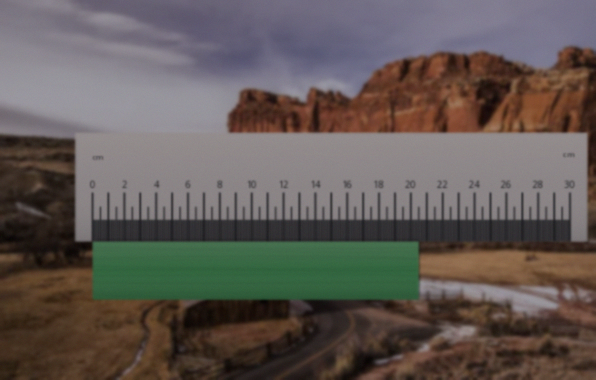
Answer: 20.5 cm
